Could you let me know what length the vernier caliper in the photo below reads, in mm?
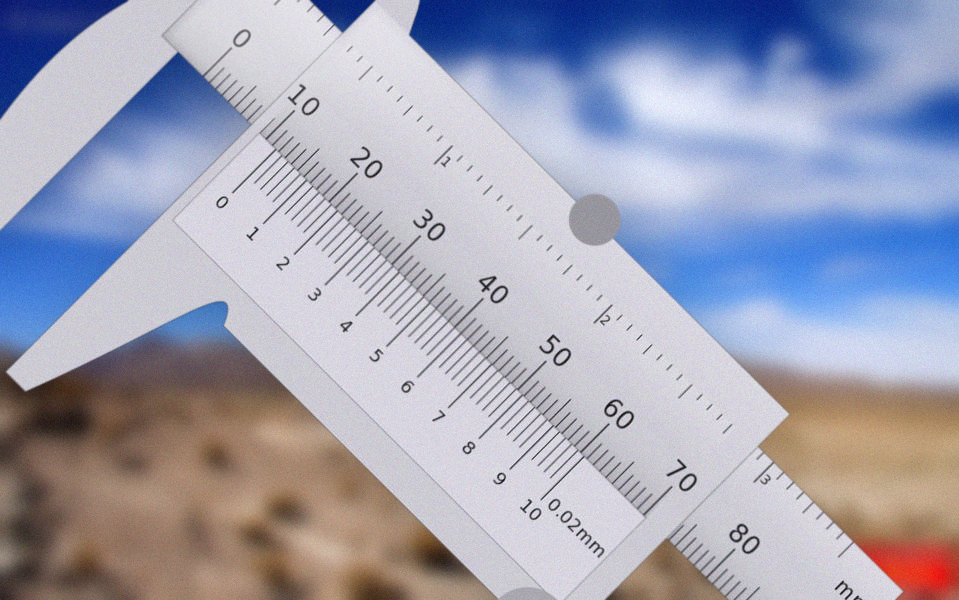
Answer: 11.6 mm
